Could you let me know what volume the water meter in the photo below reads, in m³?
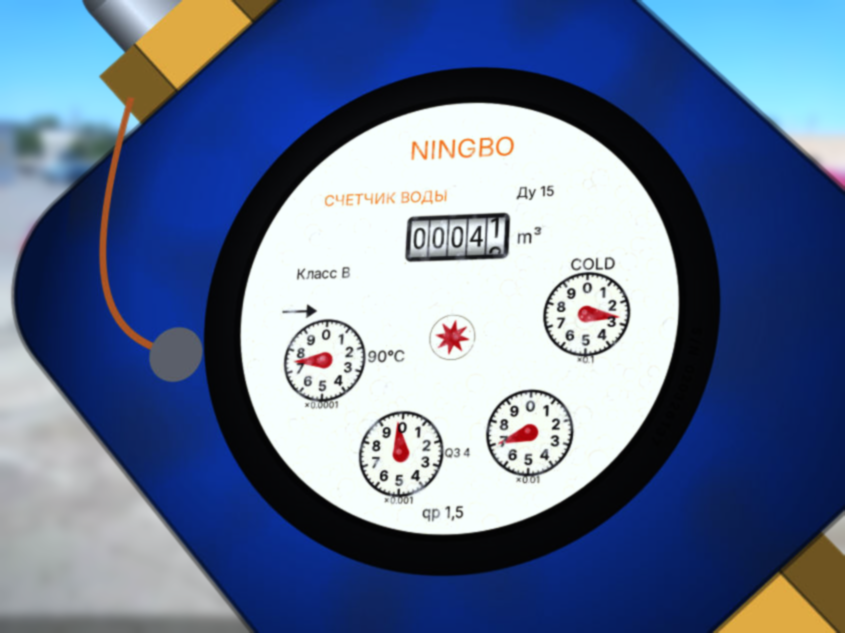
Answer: 41.2697 m³
